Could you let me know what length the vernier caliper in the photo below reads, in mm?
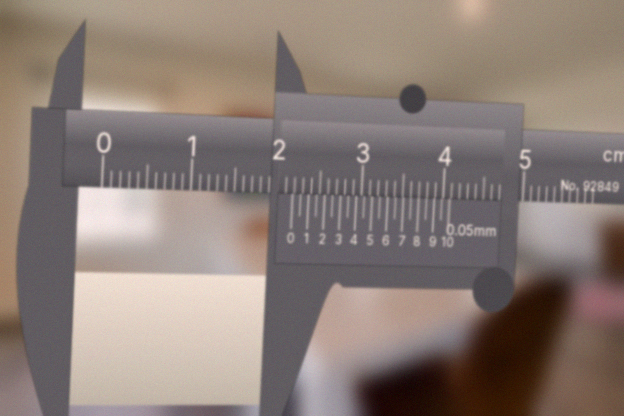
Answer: 21.8 mm
